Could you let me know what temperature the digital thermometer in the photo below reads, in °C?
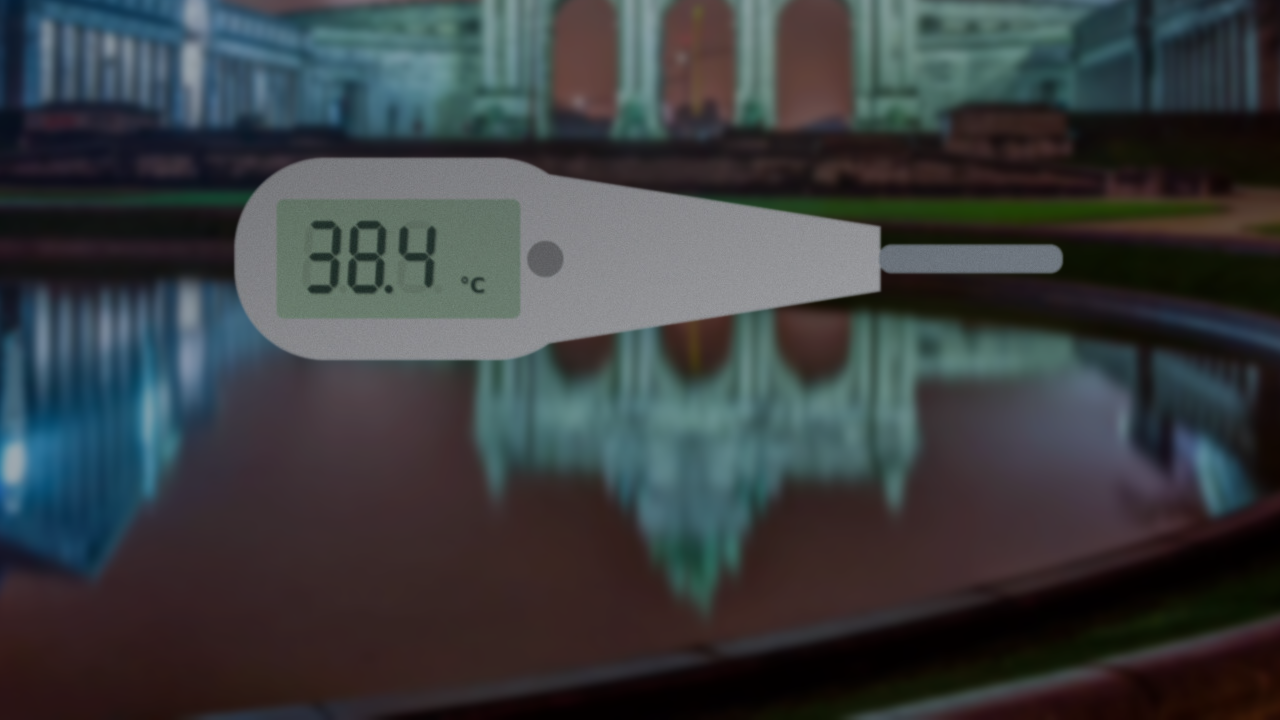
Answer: 38.4 °C
